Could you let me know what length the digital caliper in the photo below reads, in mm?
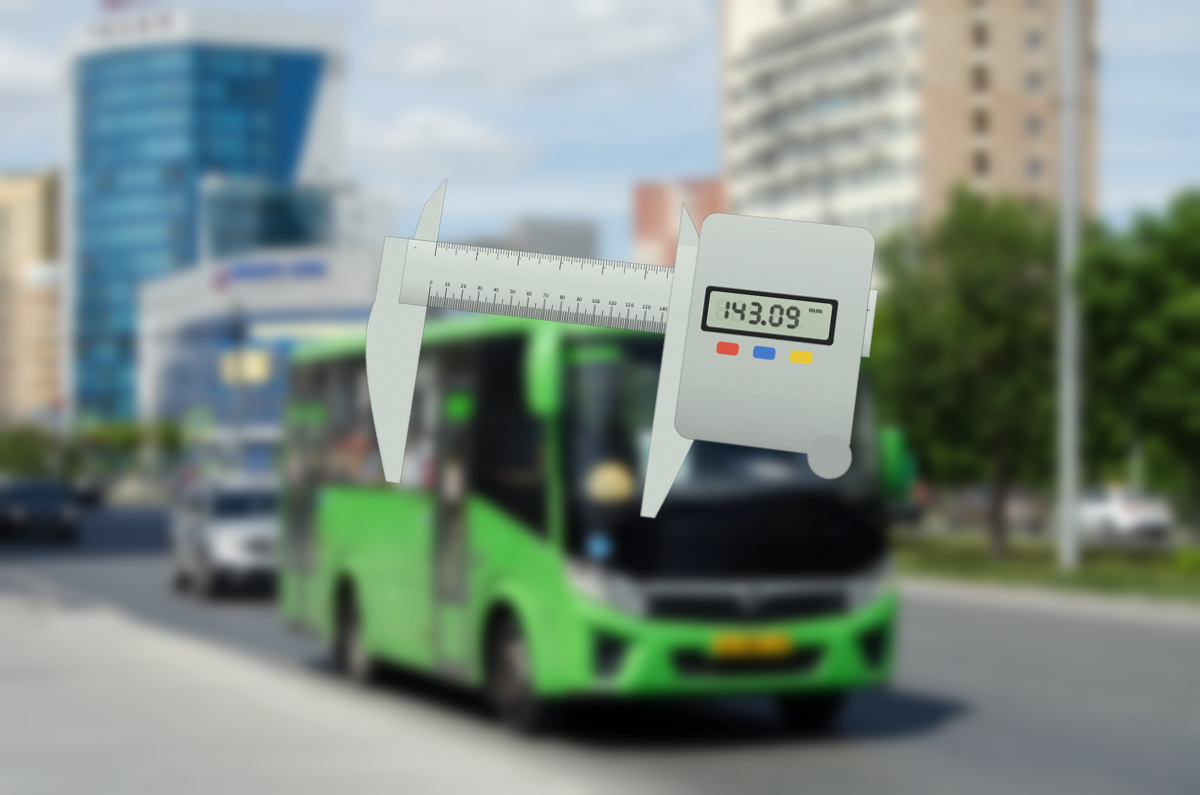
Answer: 143.09 mm
